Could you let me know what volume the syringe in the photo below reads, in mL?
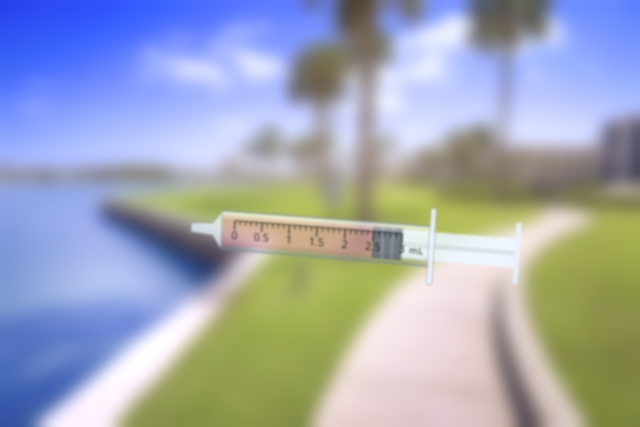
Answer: 2.5 mL
